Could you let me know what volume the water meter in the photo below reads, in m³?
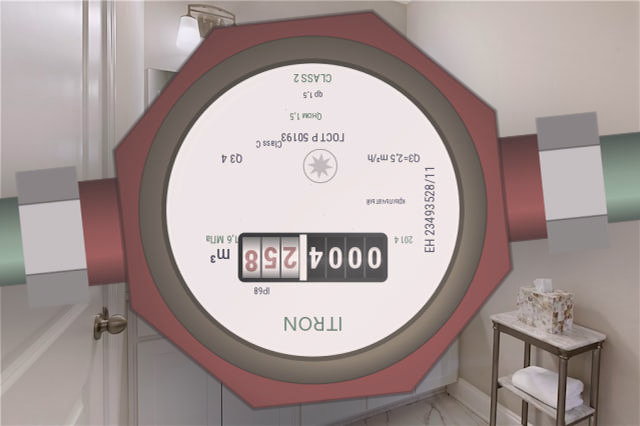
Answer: 4.258 m³
